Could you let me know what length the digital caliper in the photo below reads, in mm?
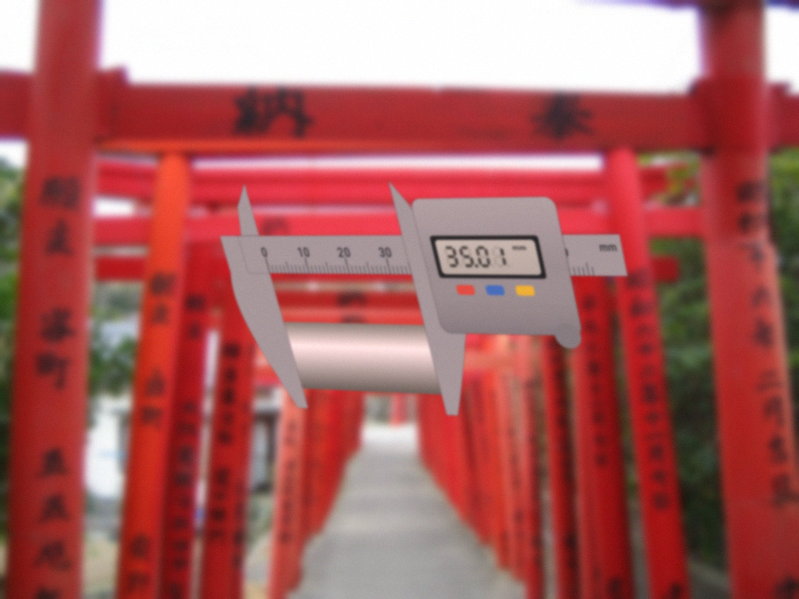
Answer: 35.01 mm
